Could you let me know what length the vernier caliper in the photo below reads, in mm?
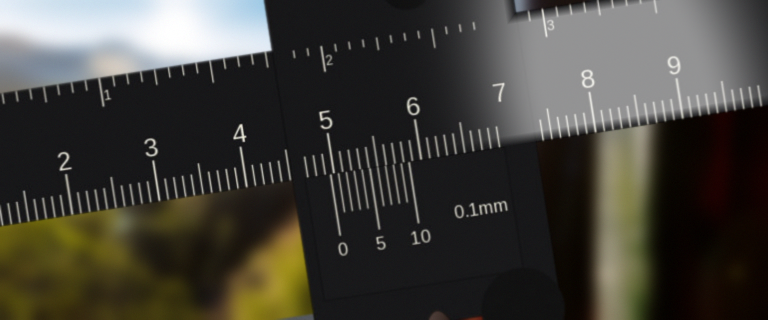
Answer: 49.6 mm
